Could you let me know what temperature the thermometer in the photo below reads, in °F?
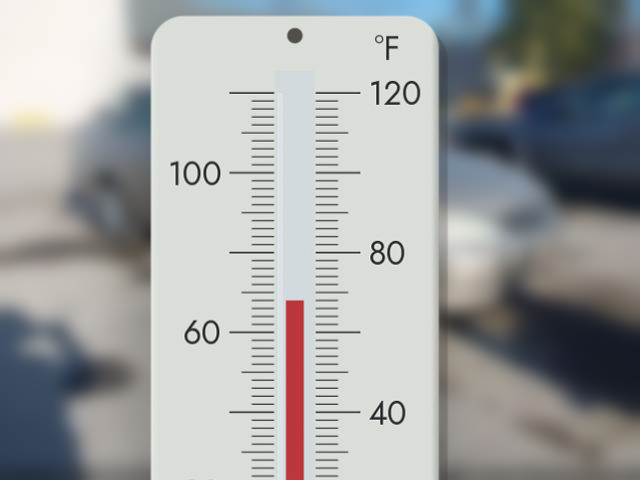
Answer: 68 °F
